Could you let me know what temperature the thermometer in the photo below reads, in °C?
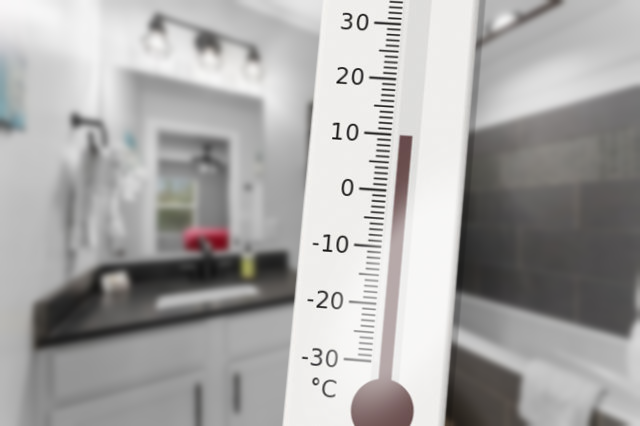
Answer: 10 °C
